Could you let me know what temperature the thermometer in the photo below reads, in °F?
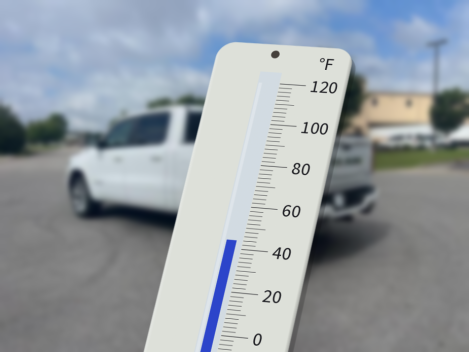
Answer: 44 °F
